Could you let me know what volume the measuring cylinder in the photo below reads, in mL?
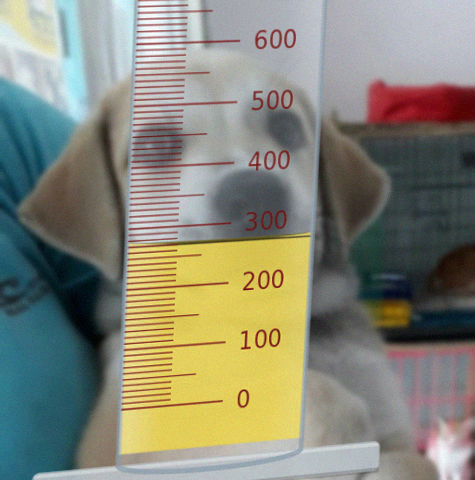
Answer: 270 mL
